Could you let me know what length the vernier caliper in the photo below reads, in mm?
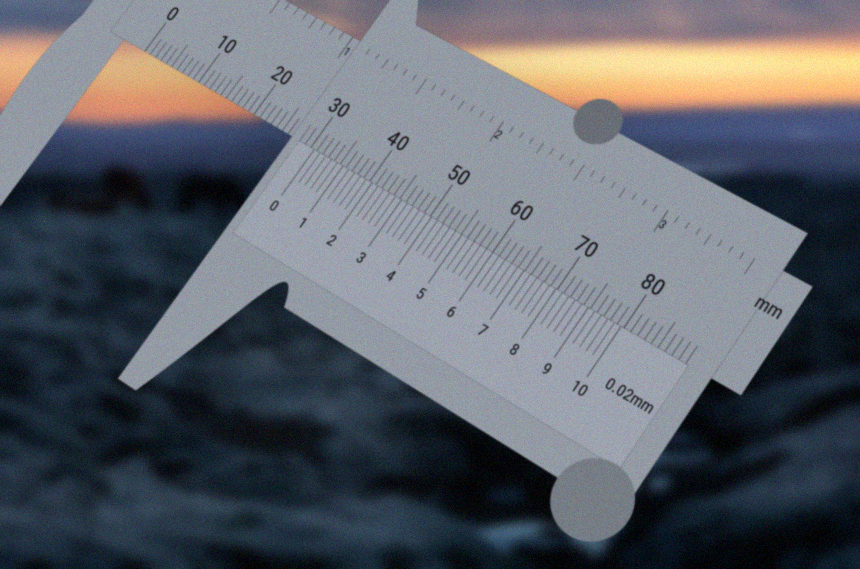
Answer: 30.6 mm
